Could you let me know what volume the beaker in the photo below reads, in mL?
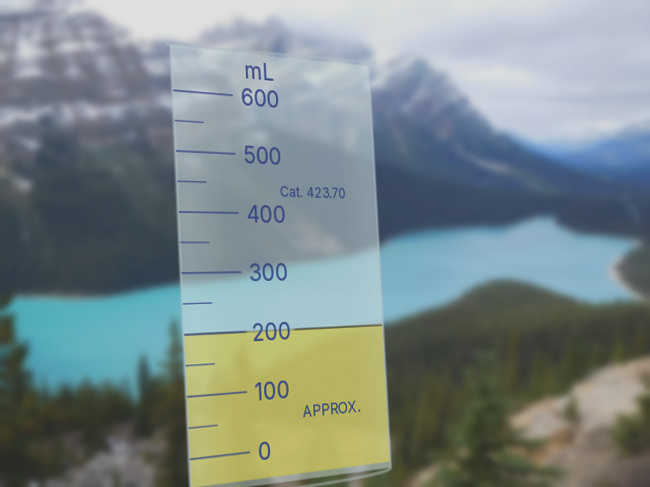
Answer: 200 mL
